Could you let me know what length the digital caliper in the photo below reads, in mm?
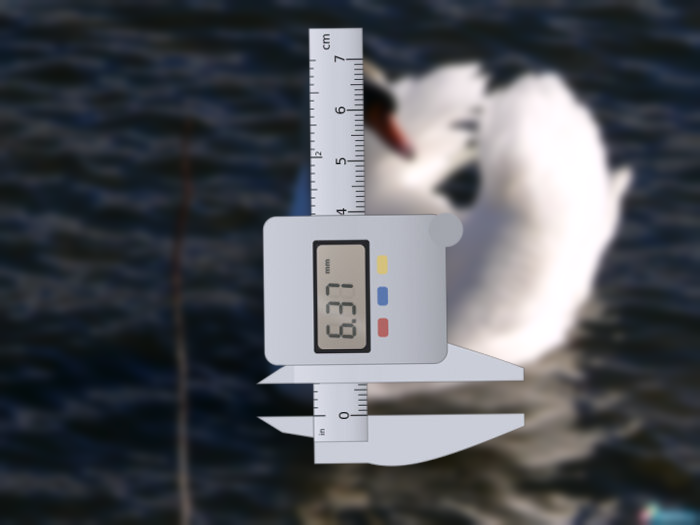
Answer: 6.37 mm
